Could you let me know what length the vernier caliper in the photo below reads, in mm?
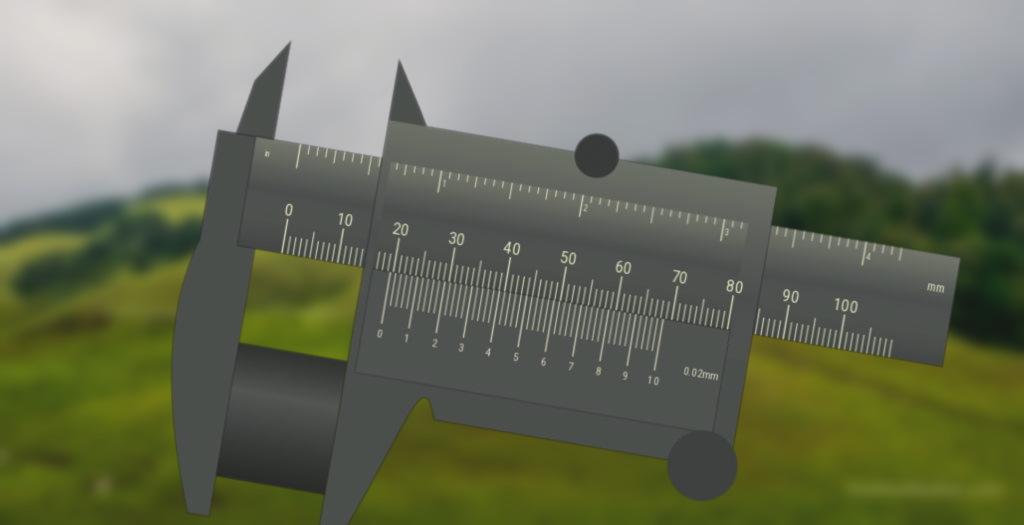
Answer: 19.5 mm
